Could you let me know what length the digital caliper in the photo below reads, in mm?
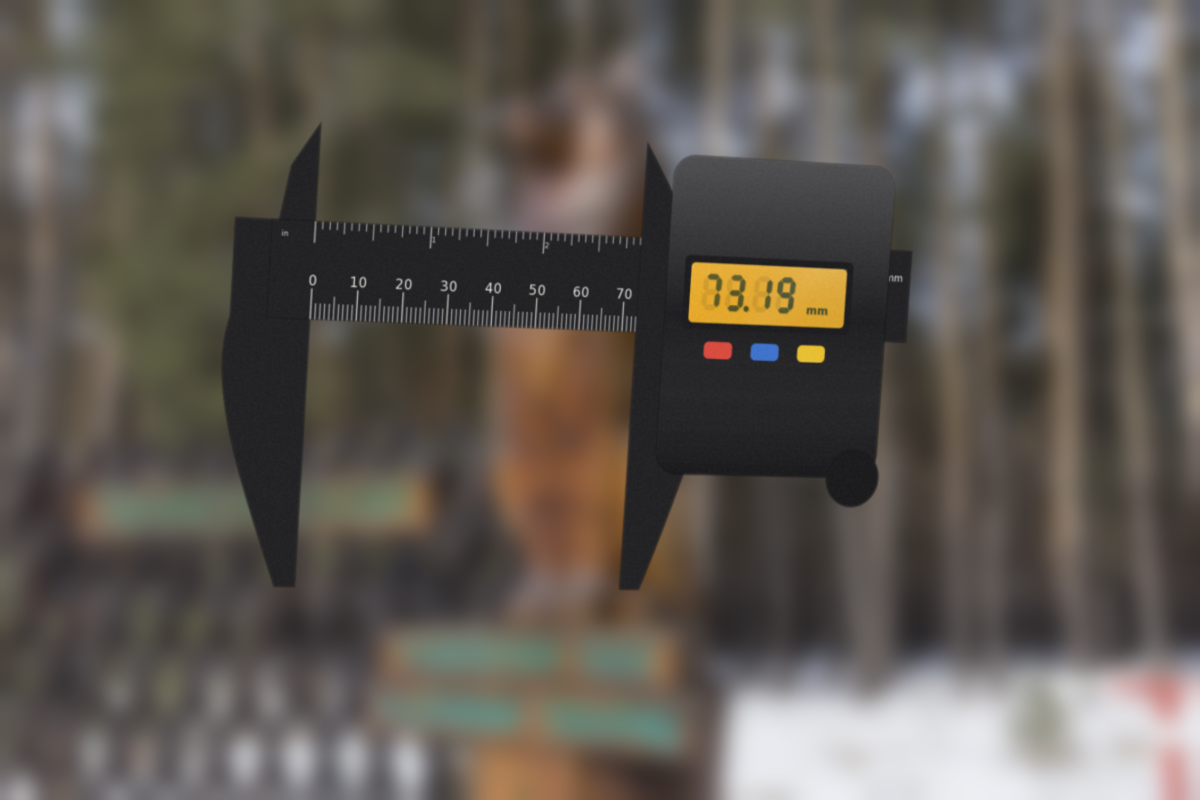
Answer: 73.19 mm
